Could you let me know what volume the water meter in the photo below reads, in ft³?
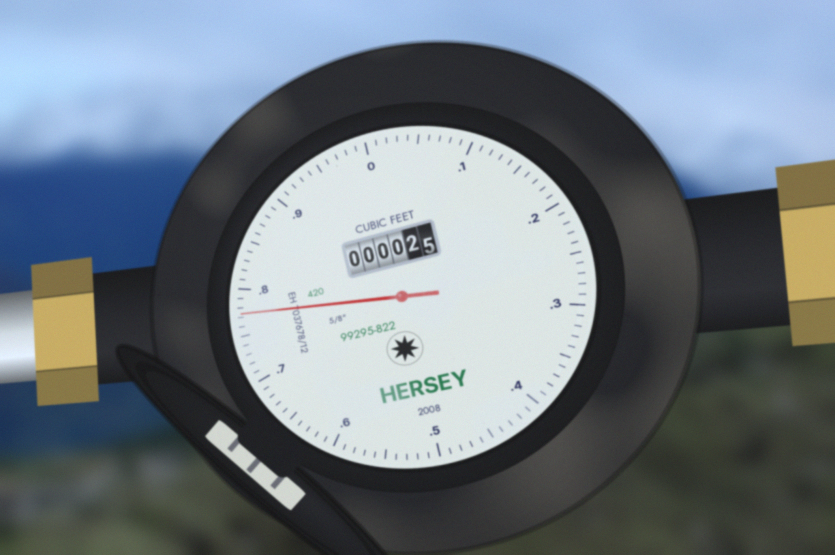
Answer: 24.77 ft³
